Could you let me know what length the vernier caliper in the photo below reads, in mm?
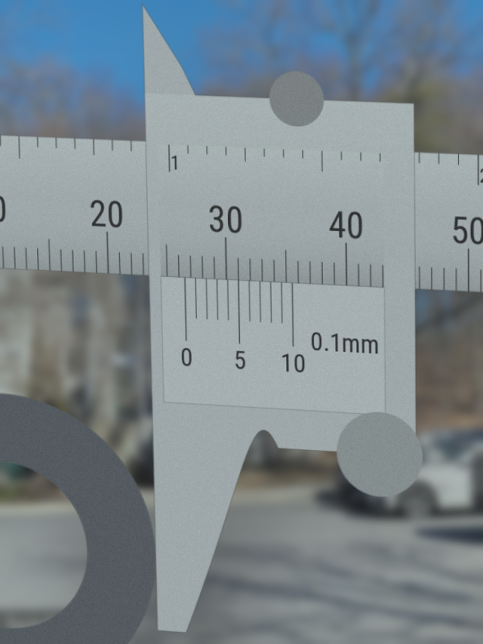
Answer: 26.5 mm
